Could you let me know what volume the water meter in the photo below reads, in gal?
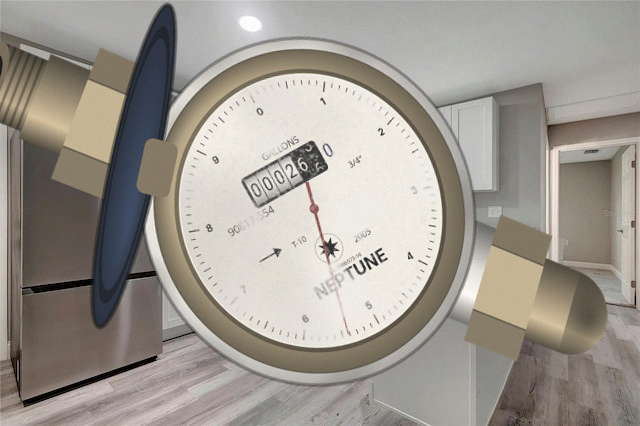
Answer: 2655.4 gal
